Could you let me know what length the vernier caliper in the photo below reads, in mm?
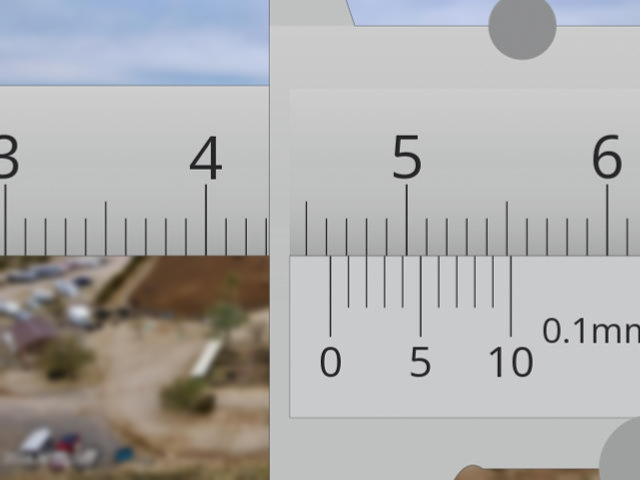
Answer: 46.2 mm
